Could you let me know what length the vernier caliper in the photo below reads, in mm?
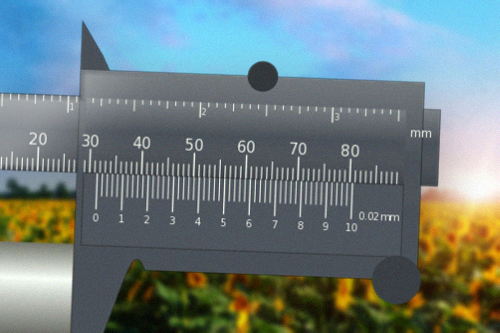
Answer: 31.5 mm
